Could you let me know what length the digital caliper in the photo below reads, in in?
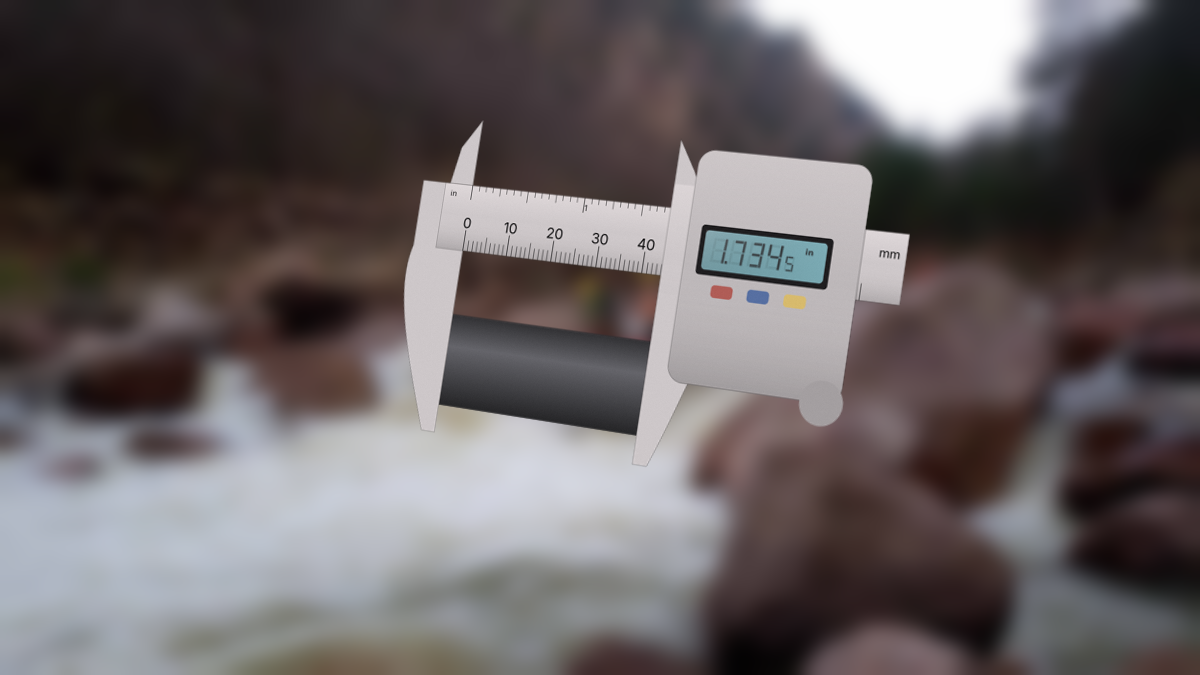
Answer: 1.7345 in
